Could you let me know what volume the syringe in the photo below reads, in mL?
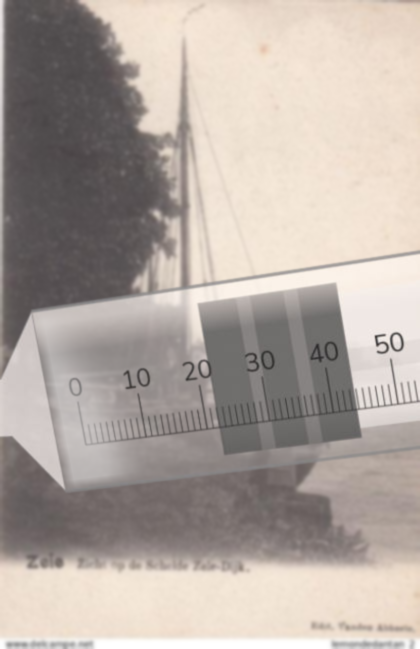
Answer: 22 mL
